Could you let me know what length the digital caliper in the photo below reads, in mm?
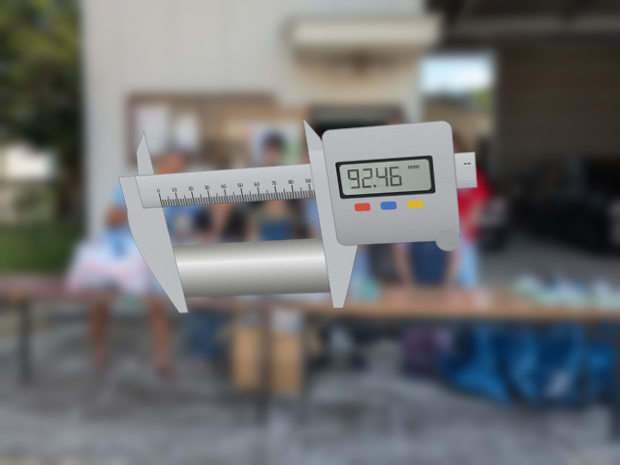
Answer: 92.46 mm
